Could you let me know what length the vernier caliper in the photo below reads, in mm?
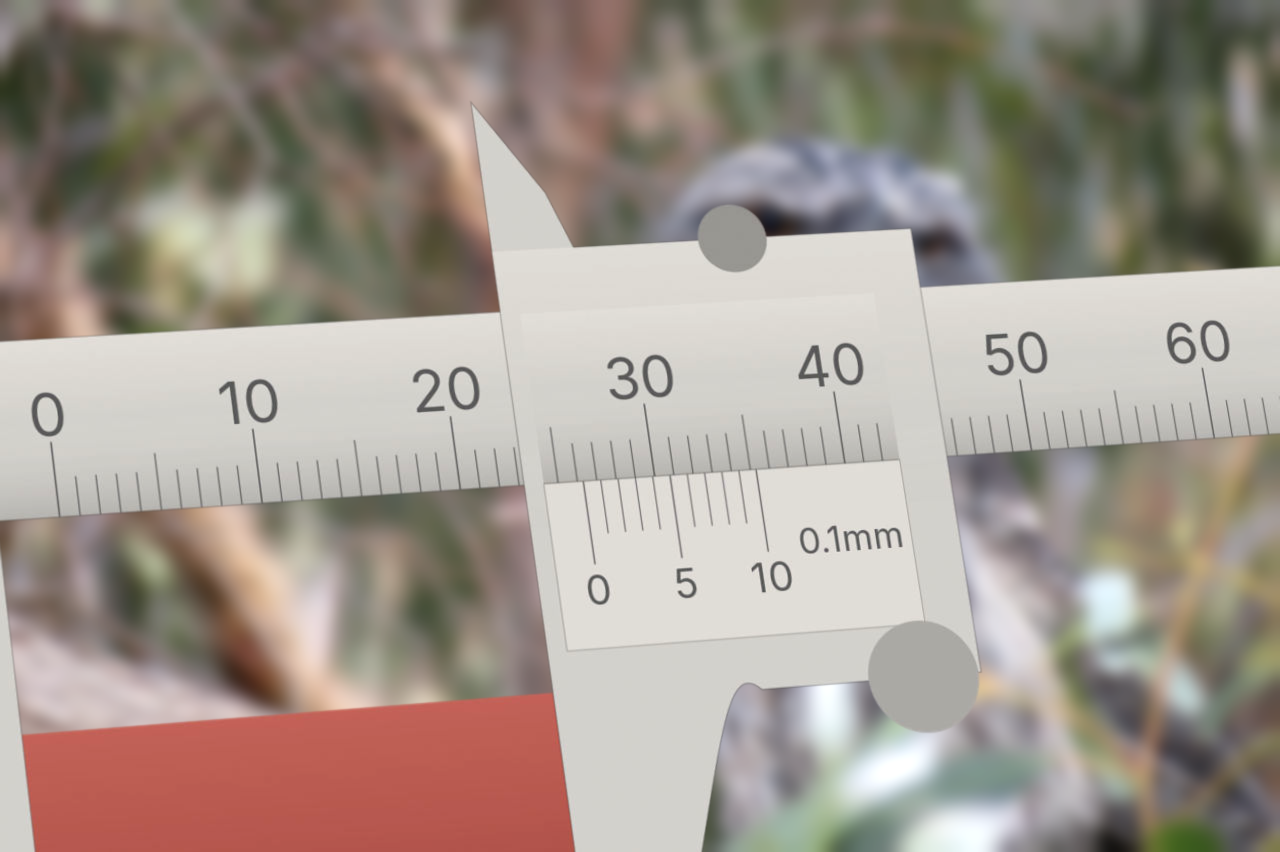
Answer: 26.3 mm
